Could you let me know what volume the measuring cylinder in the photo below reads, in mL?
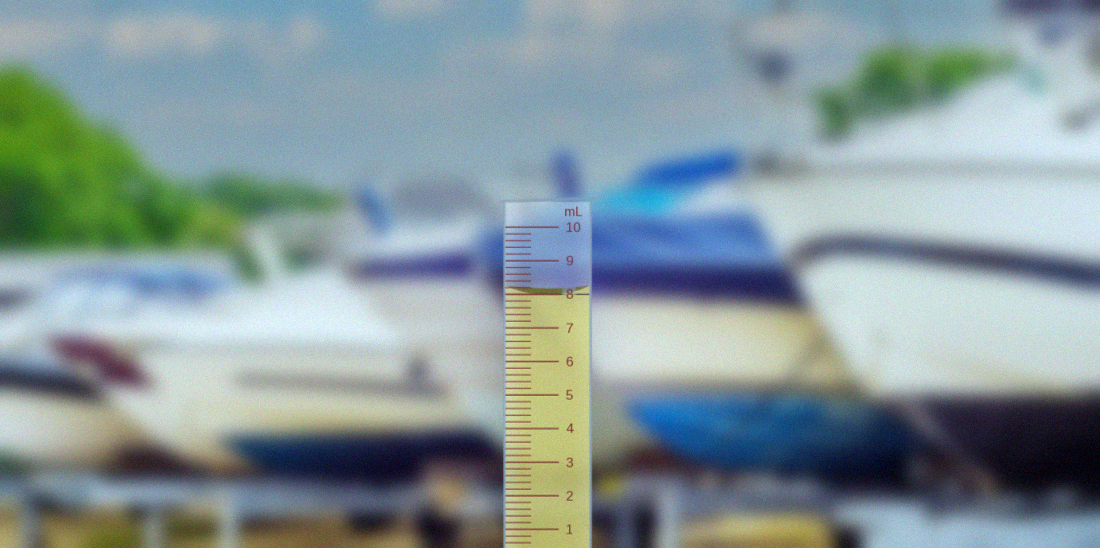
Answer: 8 mL
